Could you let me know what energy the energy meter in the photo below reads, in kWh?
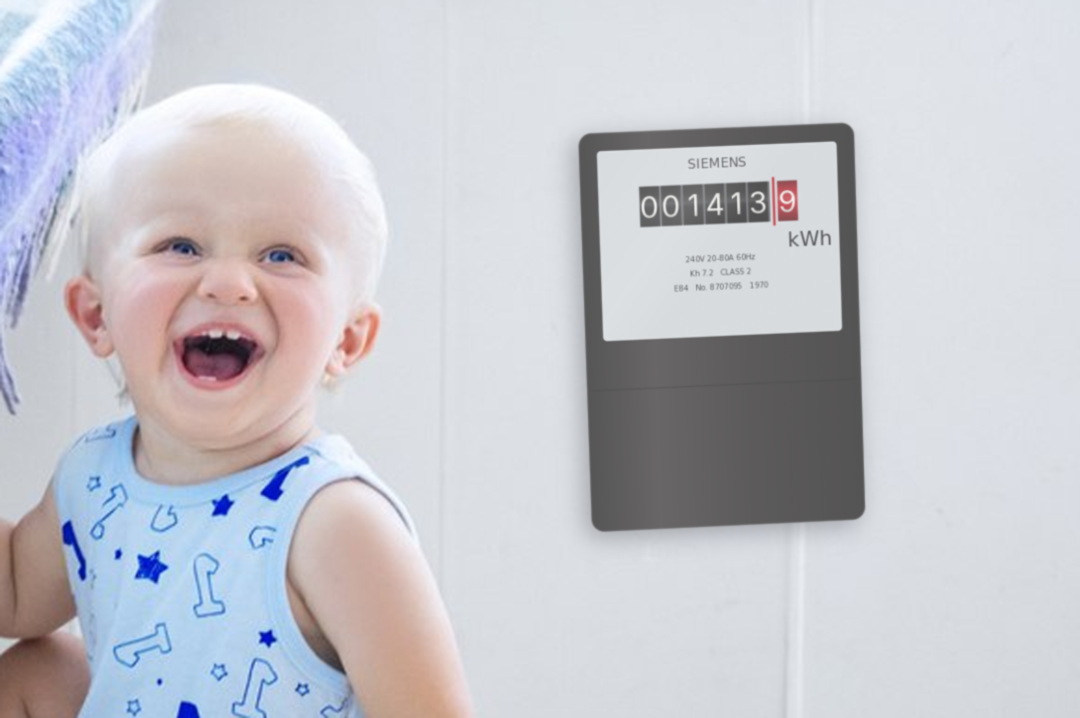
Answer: 1413.9 kWh
